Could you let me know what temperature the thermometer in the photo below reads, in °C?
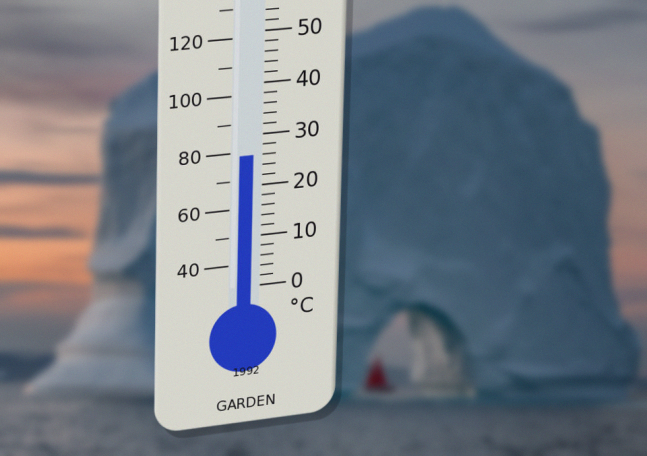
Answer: 26 °C
